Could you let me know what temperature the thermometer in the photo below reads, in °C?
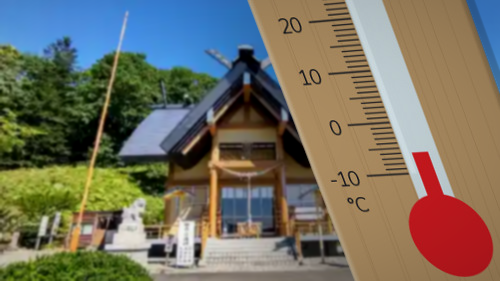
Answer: -6 °C
